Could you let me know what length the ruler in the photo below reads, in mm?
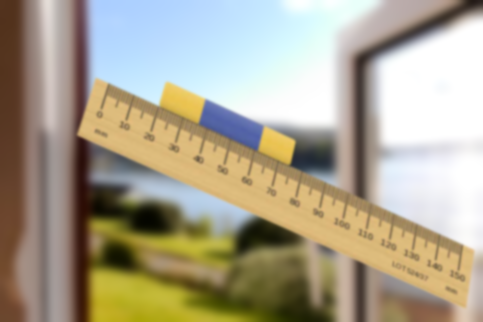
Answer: 55 mm
